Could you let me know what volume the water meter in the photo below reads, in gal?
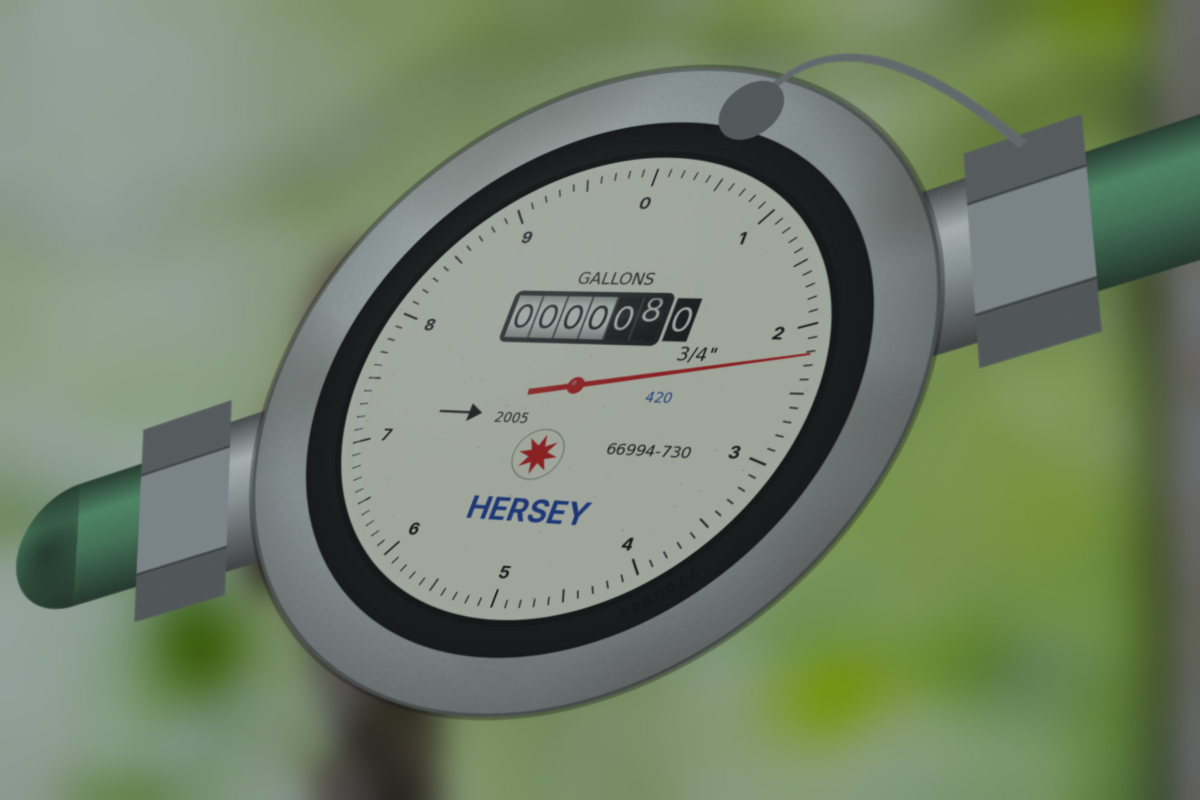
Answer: 82.2 gal
